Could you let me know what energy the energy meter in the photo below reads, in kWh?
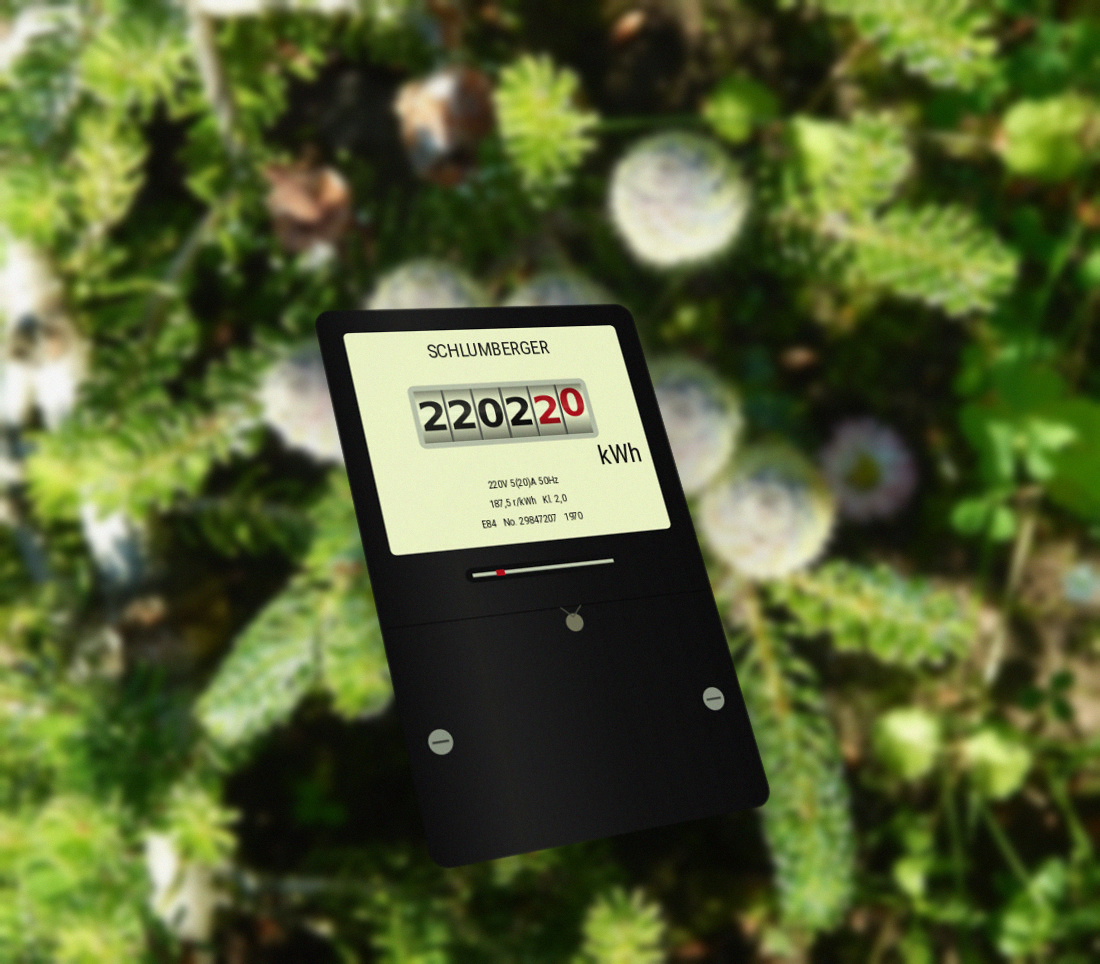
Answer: 2202.20 kWh
